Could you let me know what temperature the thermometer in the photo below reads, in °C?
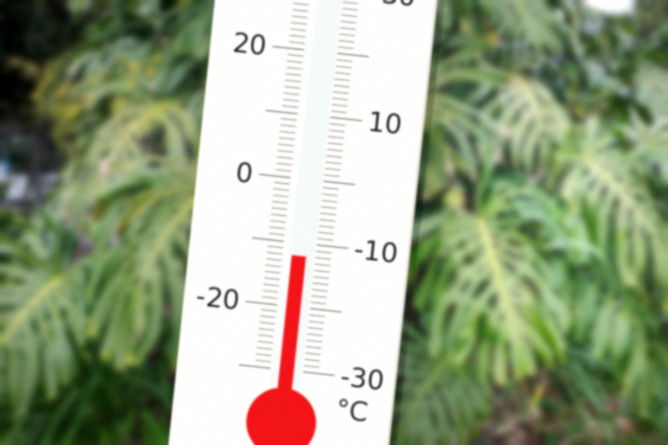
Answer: -12 °C
